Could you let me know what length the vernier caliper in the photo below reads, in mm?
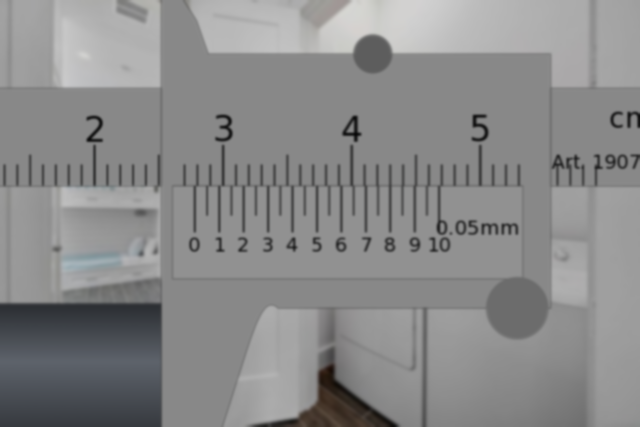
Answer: 27.8 mm
